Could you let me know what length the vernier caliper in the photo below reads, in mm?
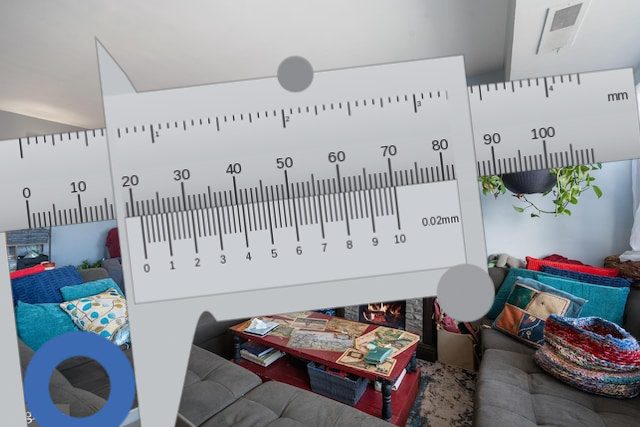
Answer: 21.5 mm
